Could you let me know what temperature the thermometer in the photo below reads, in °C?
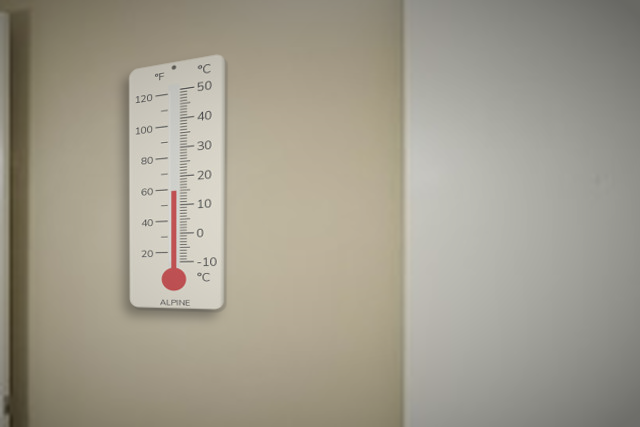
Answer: 15 °C
